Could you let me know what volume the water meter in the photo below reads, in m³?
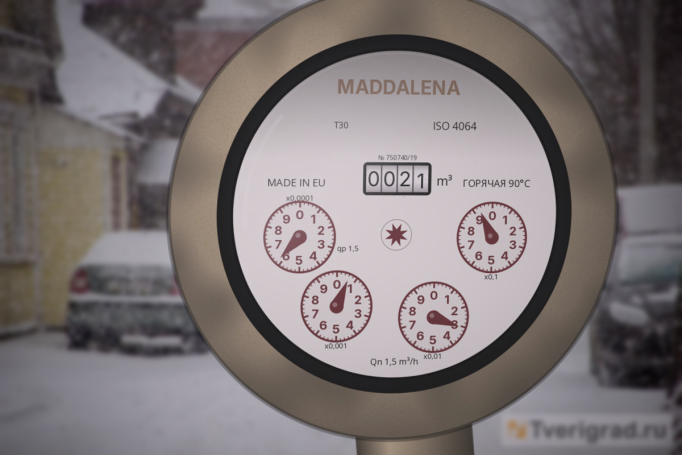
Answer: 20.9306 m³
